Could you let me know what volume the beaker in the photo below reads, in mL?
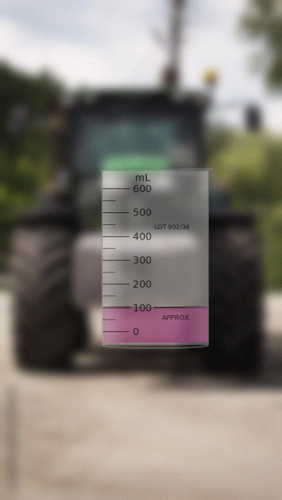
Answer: 100 mL
